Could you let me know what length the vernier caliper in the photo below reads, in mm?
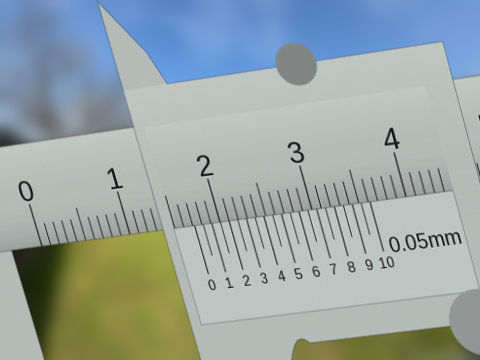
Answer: 17.2 mm
